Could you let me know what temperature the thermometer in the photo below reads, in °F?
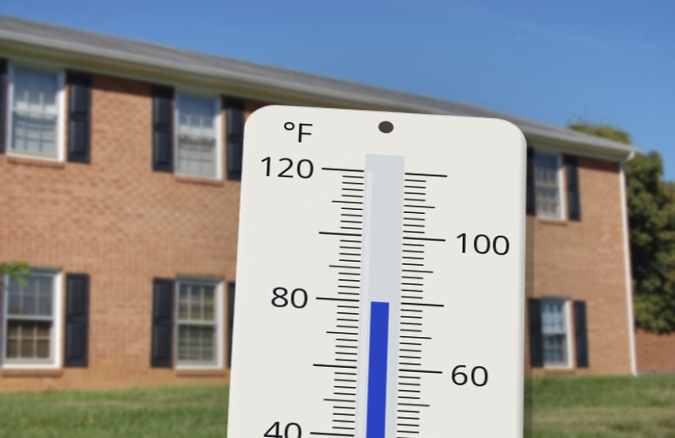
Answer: 80 °F
